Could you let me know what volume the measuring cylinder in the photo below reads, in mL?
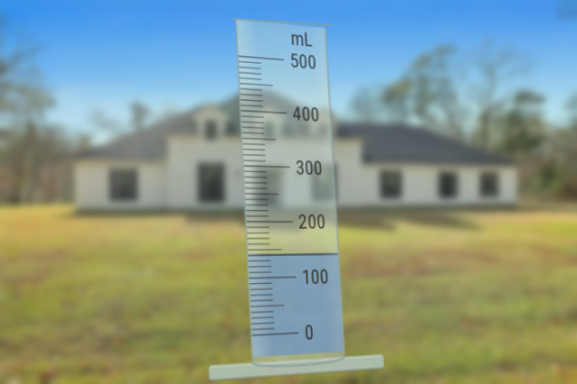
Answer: 140 mL
